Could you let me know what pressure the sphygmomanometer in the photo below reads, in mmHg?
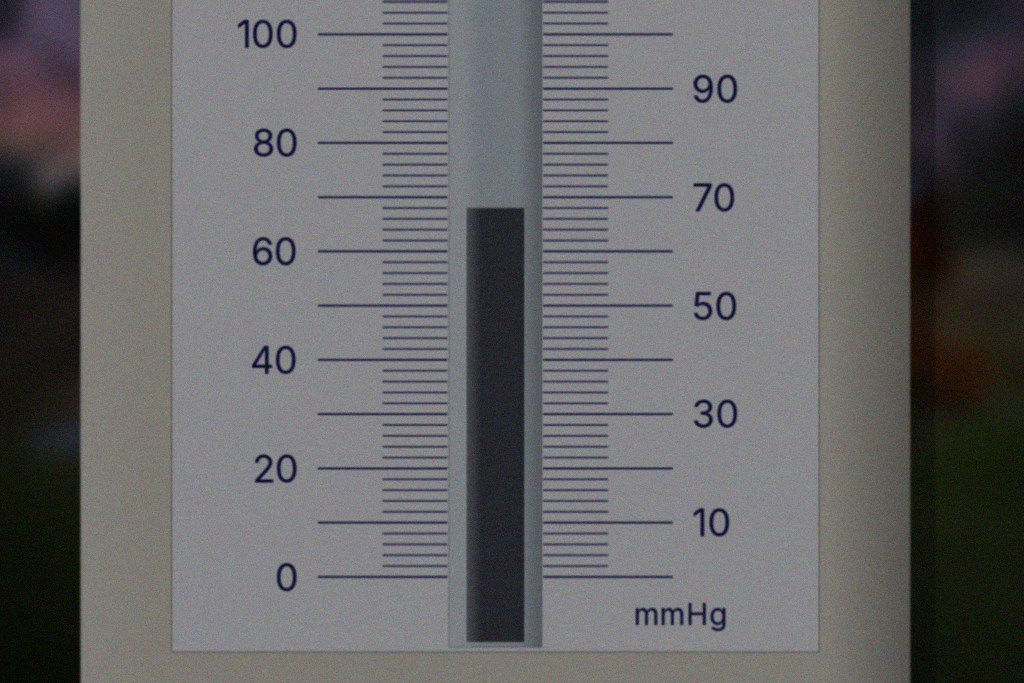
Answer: 68 mmHg
